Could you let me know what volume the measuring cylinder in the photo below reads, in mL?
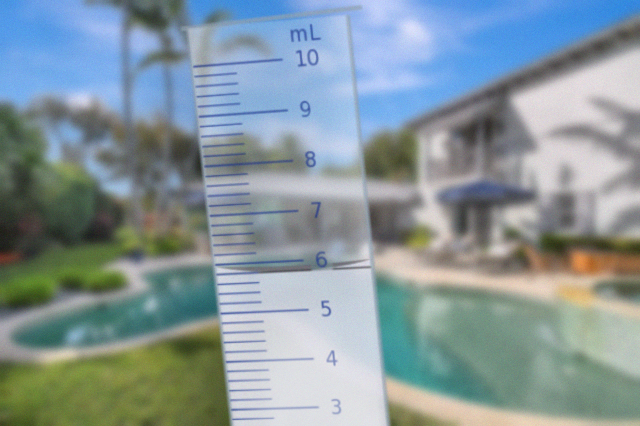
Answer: 5.8 mL
